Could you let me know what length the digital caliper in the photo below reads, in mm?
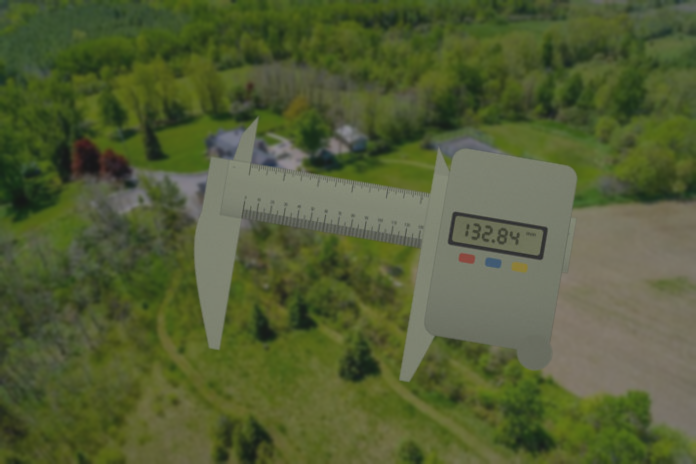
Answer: 132.84 mm
